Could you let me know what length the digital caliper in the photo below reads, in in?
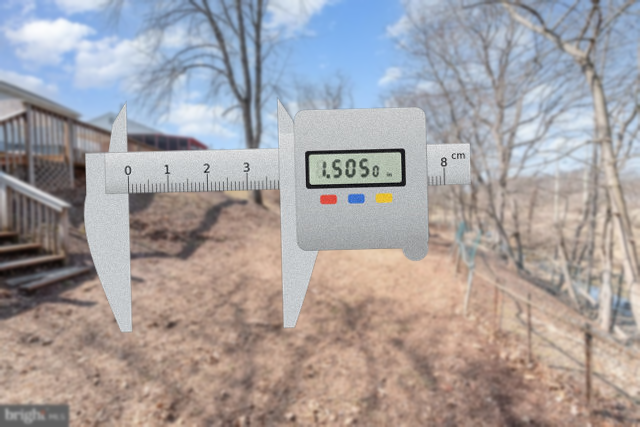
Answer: 1.5050 in
